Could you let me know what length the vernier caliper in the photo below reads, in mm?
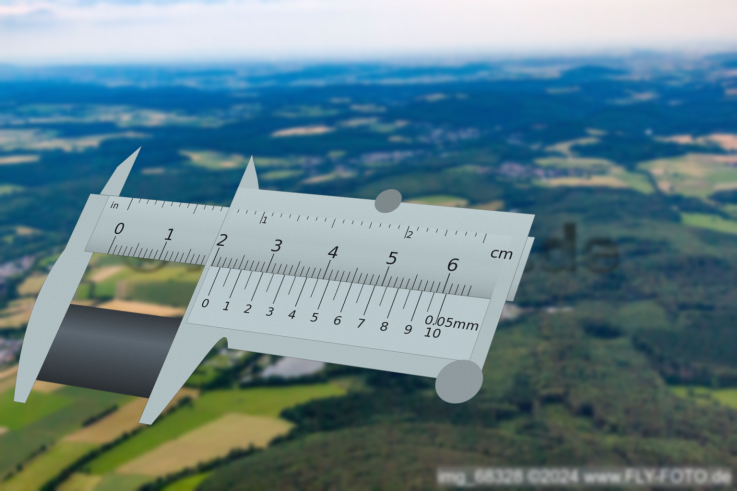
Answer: 21.6 mm
